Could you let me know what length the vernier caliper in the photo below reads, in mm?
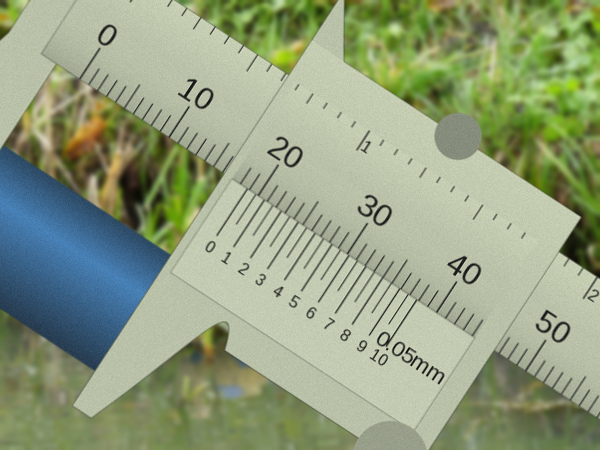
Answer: 18.8 mm
